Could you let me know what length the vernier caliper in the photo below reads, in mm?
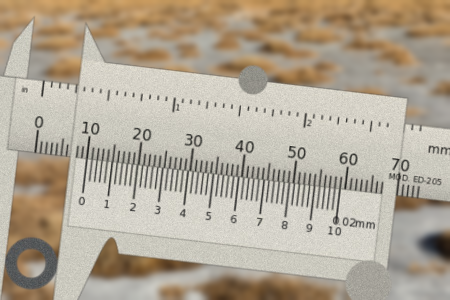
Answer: 10.0 mm
